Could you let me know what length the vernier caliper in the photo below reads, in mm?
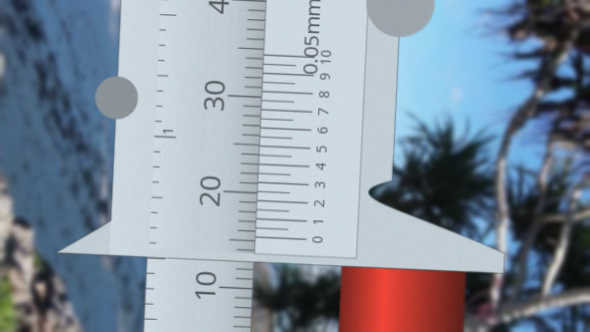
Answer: 15.4 mm
